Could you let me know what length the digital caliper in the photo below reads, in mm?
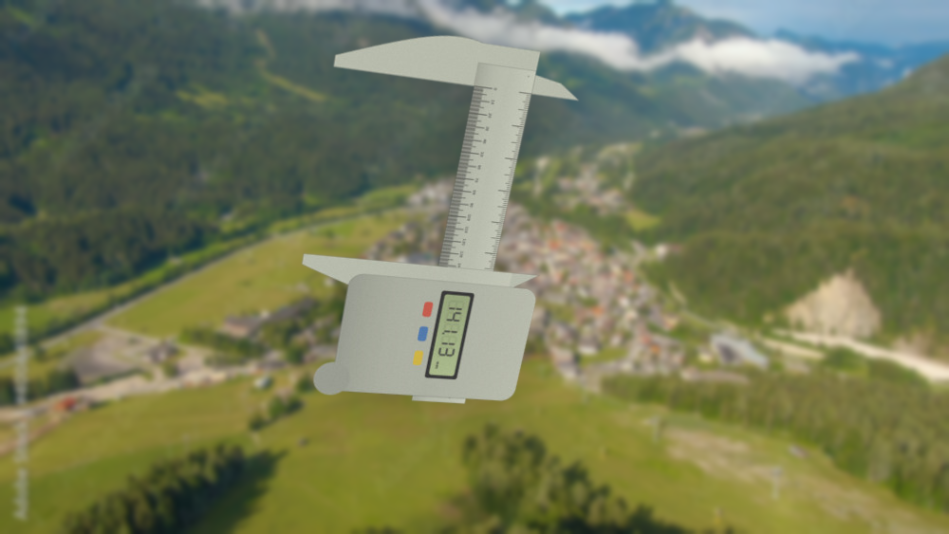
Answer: 141.13 mm
